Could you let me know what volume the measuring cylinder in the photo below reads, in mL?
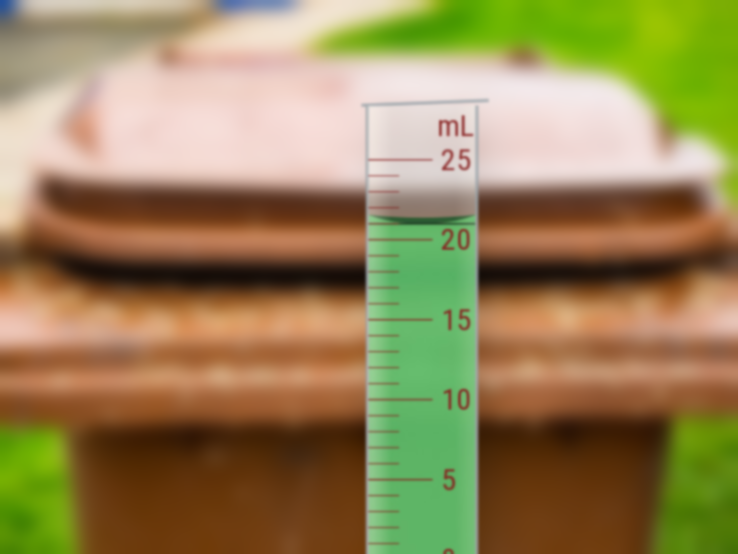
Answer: 21 mL
